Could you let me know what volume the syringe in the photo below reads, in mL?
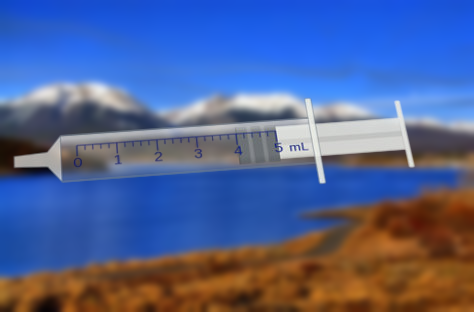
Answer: 4 mL
